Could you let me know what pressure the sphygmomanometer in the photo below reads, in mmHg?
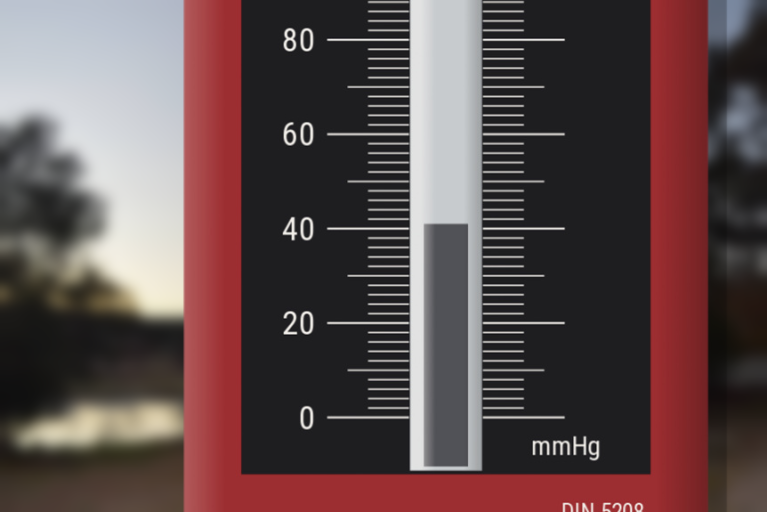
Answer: 41 mmHg
